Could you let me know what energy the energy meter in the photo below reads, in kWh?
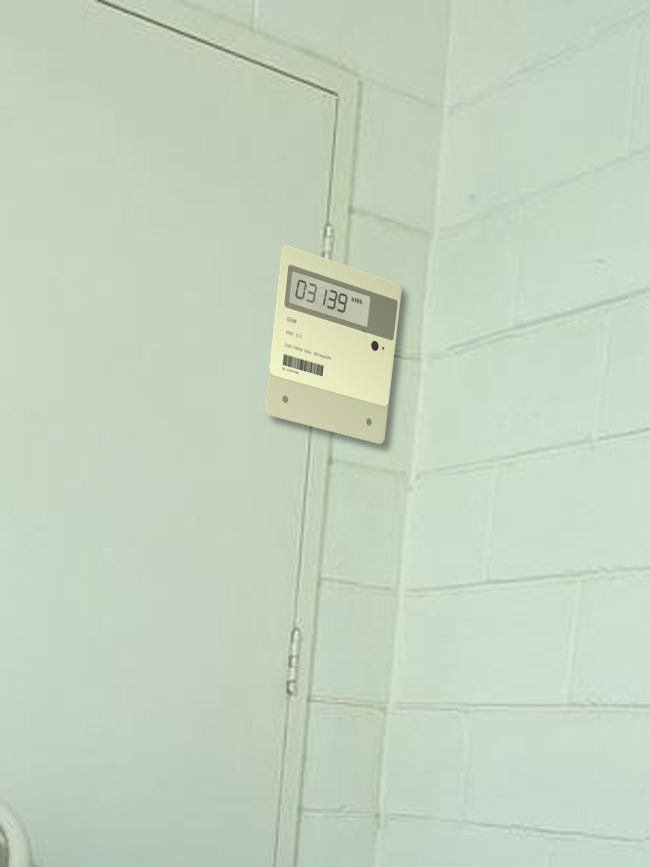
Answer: 3139 kWh
